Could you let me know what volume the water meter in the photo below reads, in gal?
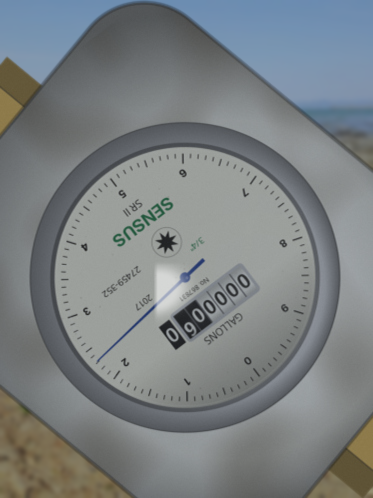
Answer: 62.3 gal
